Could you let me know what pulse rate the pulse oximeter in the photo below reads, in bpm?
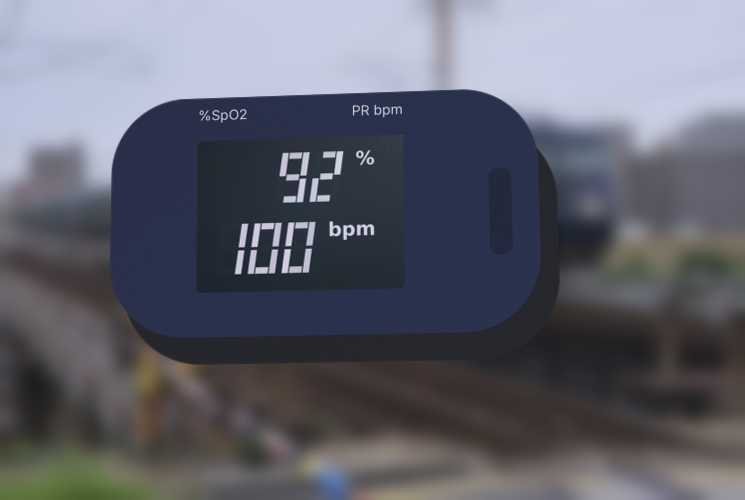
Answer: 100 bpm
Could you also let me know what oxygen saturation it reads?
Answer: 92 %
